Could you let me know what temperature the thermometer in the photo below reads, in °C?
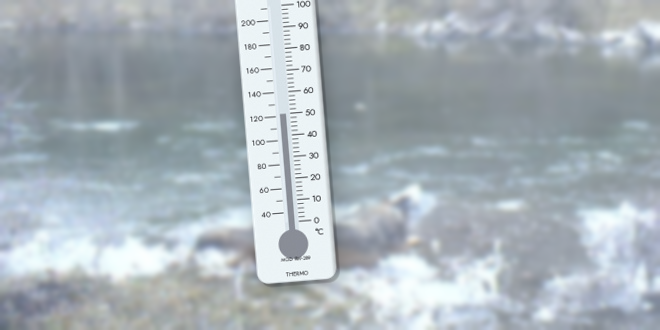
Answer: 50 °C
